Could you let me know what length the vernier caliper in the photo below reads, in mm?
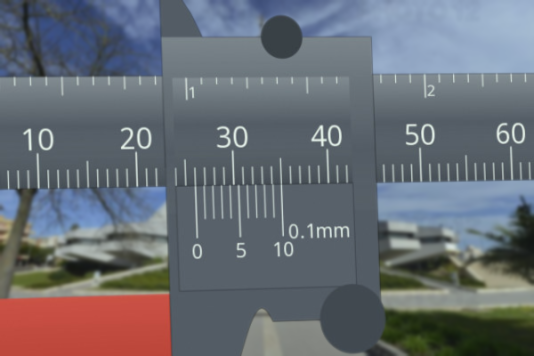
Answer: 26.0 mm
